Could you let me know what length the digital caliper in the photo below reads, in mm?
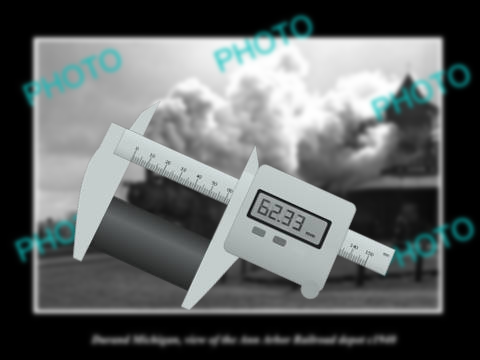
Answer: 62.33 mm
